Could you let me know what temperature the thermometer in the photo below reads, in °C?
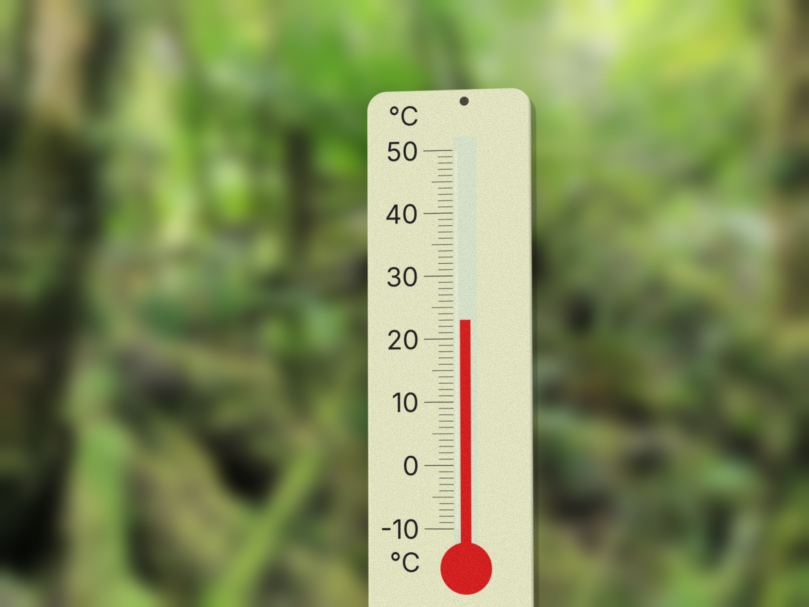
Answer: 23 °C
